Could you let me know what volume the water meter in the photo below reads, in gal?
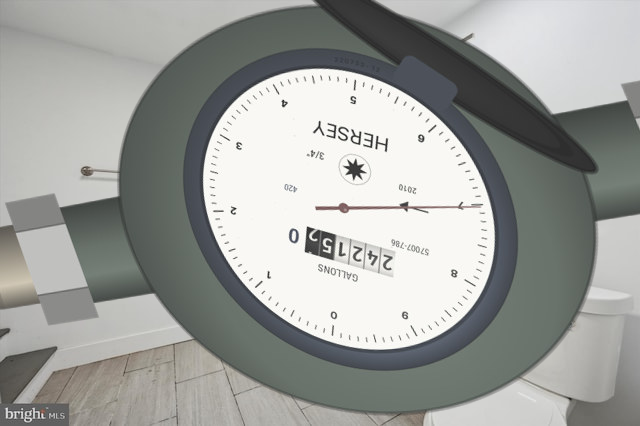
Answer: 2421517.0 gal
